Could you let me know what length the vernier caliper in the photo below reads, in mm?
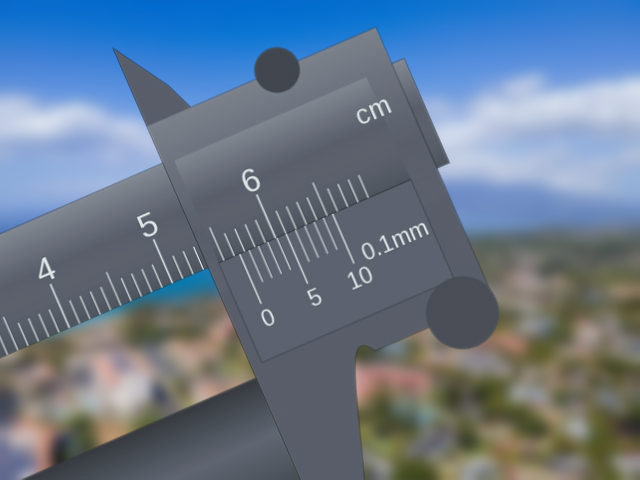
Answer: 56.5 mm
